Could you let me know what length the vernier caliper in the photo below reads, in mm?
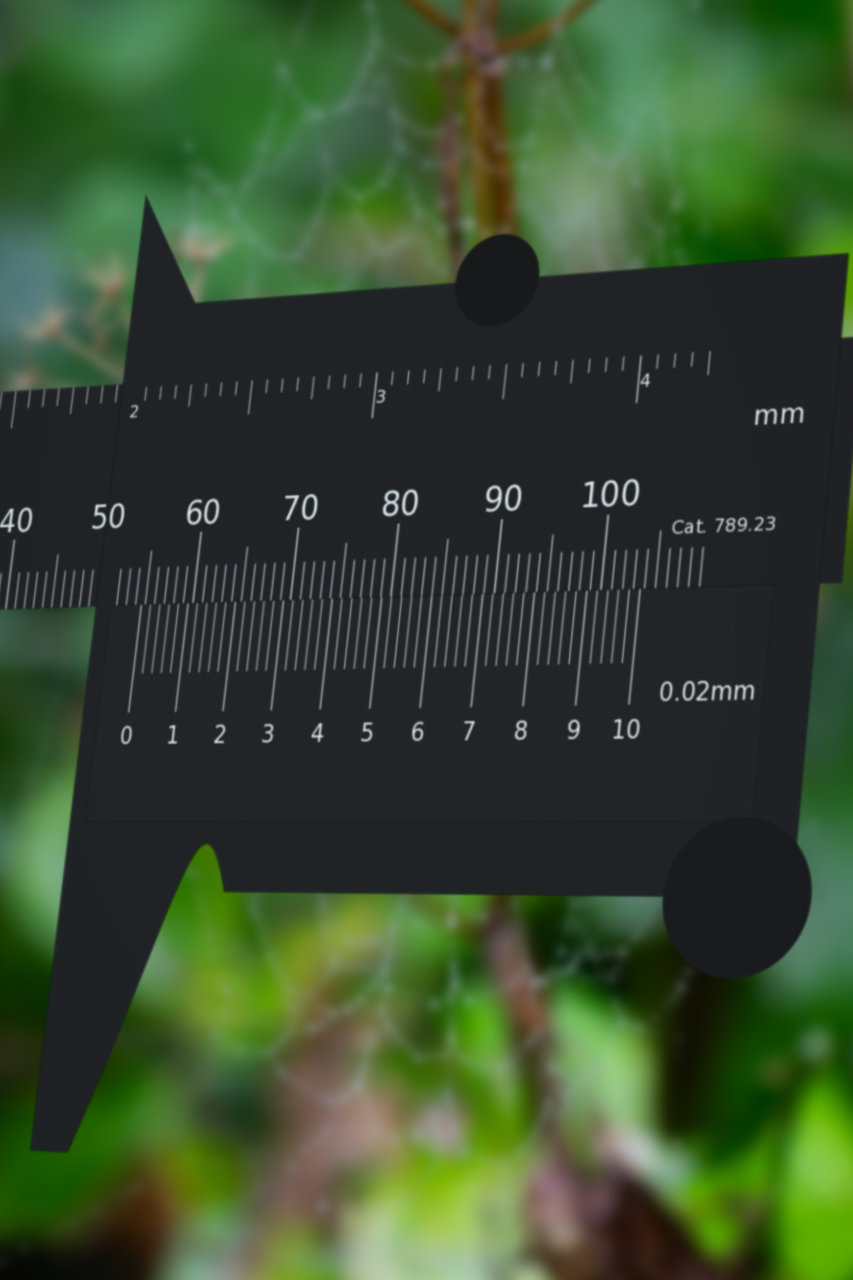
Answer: 54.6 mm
